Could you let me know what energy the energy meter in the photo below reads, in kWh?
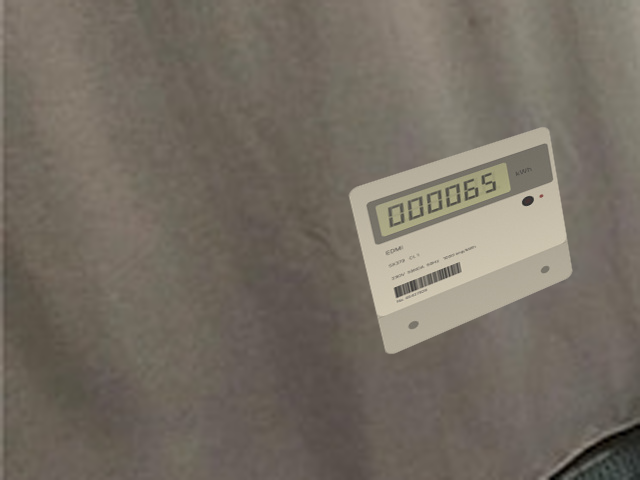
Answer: 65 kWh
